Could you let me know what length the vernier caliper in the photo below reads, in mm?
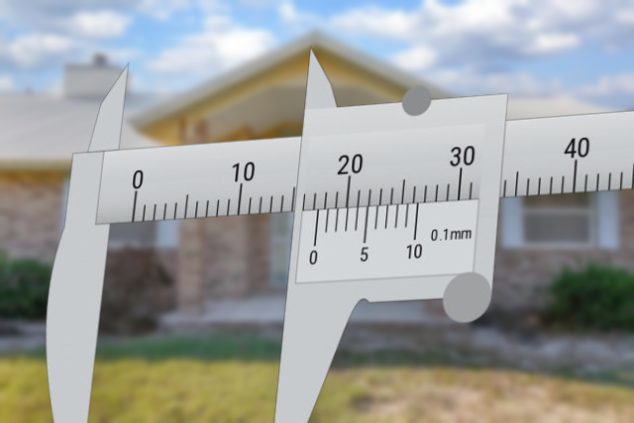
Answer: 17.4 mm
